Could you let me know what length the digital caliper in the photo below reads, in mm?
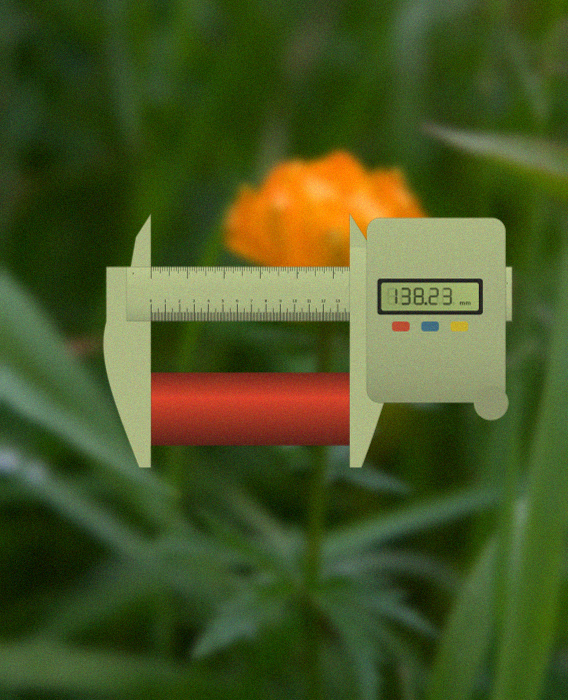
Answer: 138.23 mm
